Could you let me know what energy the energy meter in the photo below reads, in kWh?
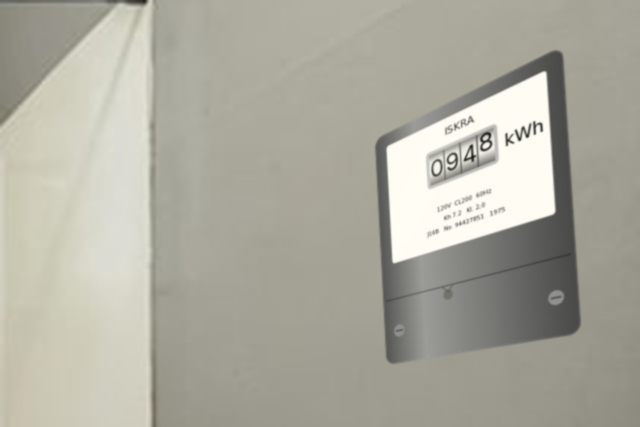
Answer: 948 kWh
